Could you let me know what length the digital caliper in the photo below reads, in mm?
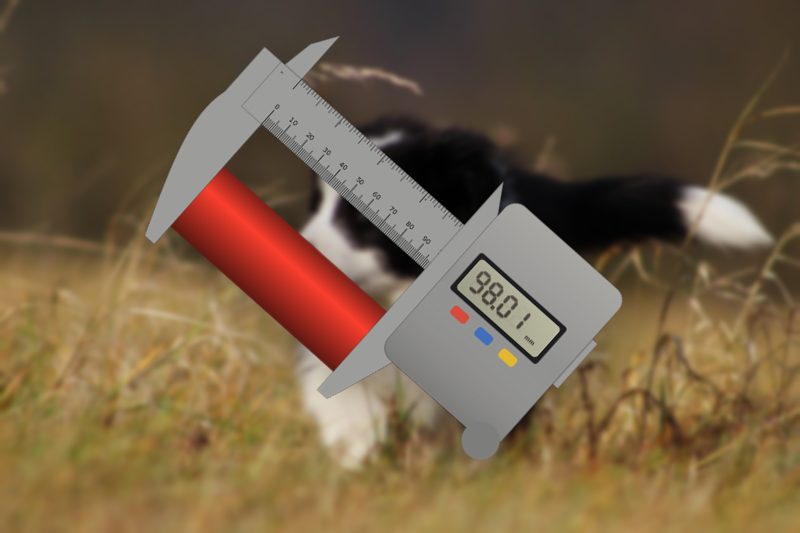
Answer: 98.01 mm
